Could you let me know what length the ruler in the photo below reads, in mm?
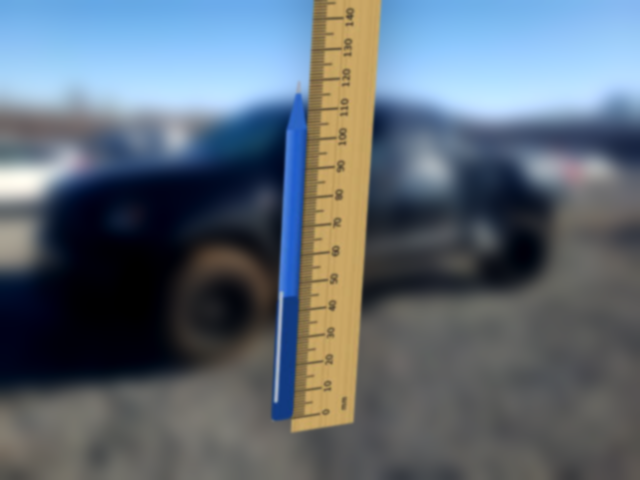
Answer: 120 mm
